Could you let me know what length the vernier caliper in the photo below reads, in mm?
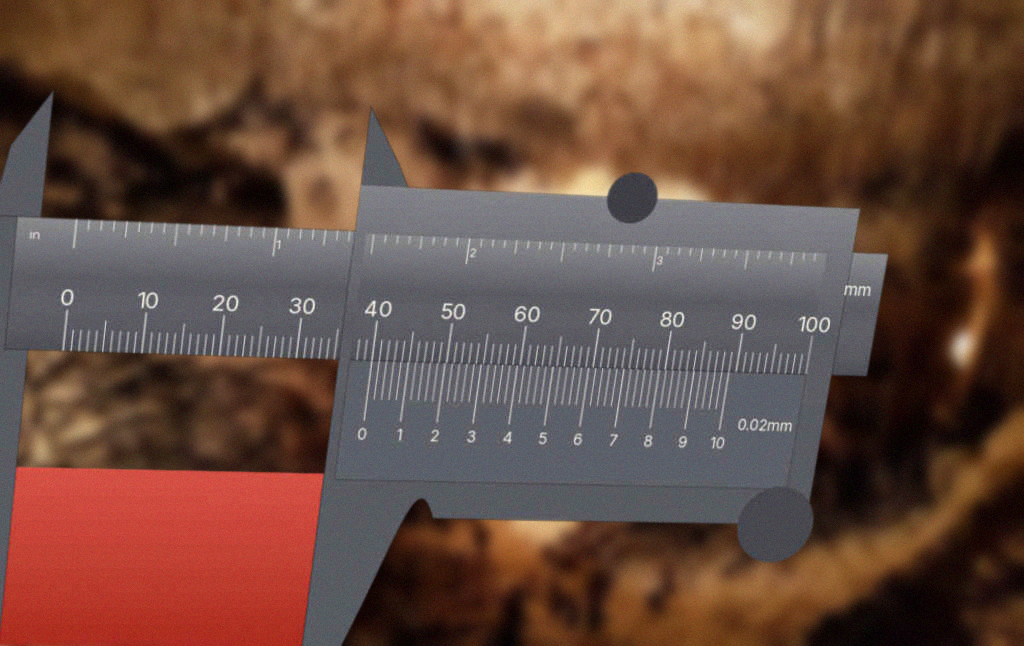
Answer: 40.0 mm
